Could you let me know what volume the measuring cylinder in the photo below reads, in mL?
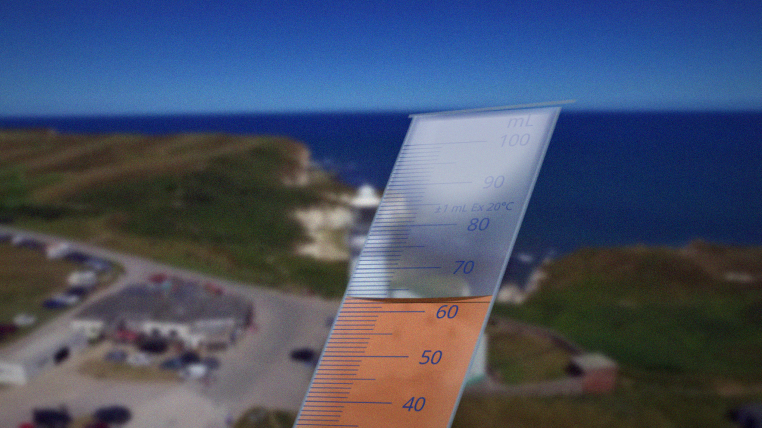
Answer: 62 mL
